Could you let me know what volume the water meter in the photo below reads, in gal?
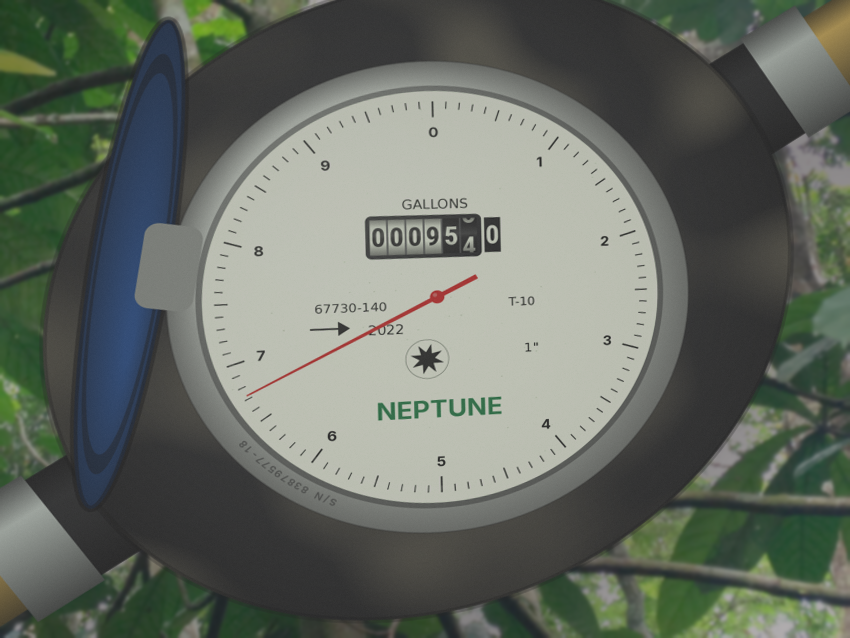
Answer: 9536.7 gal
